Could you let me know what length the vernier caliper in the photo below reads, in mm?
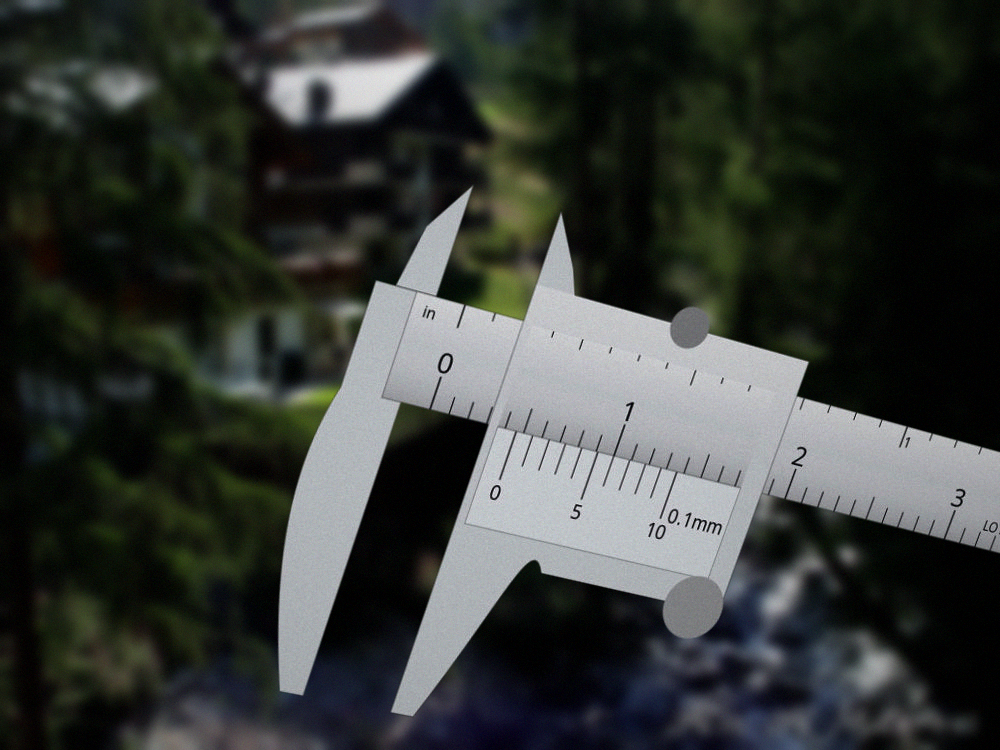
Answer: 4.6 mm
